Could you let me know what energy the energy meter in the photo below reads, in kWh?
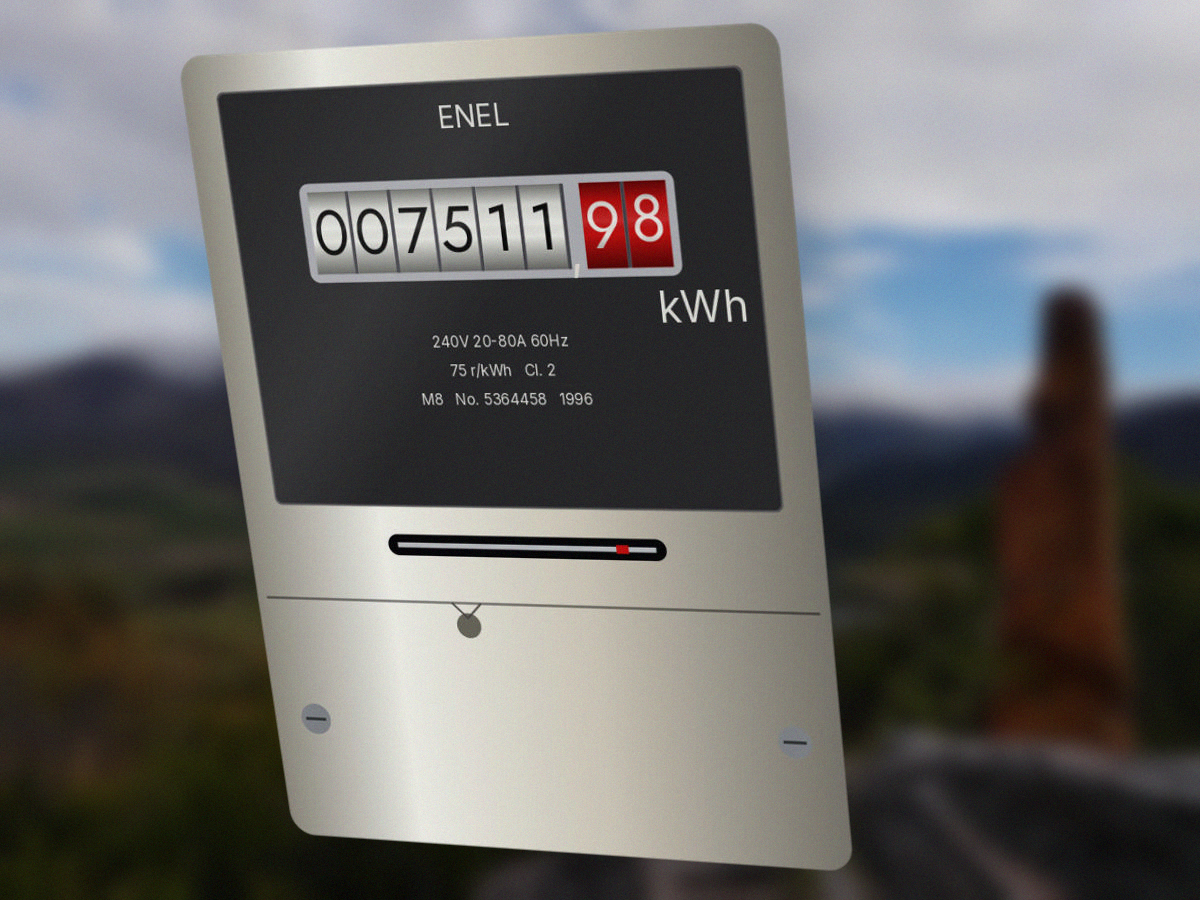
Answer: 7511.98 kWh
